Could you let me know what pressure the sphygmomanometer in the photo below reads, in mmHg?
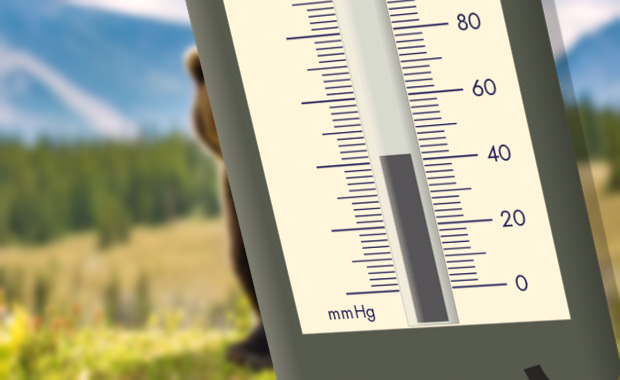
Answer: 42 mmHg
